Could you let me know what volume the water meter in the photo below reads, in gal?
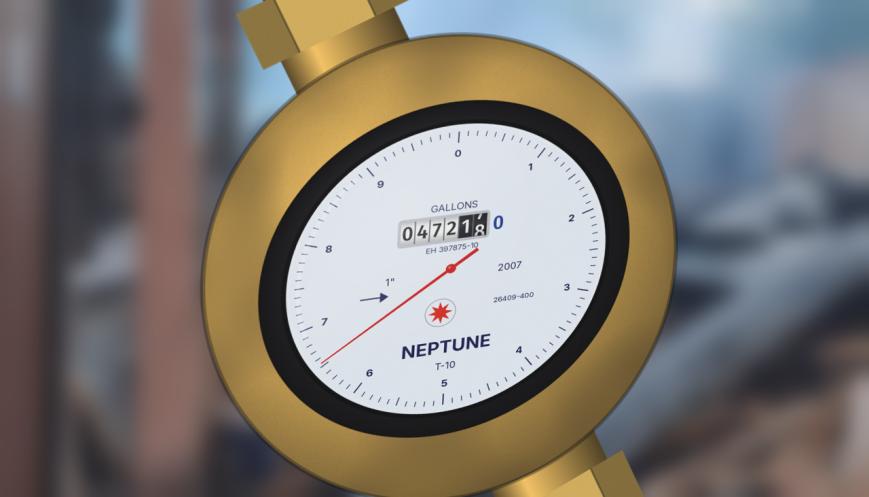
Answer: 472176.5 gal
